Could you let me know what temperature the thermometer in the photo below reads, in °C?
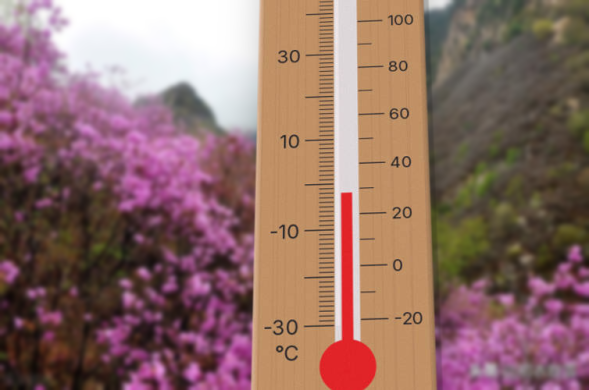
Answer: -2 °C
